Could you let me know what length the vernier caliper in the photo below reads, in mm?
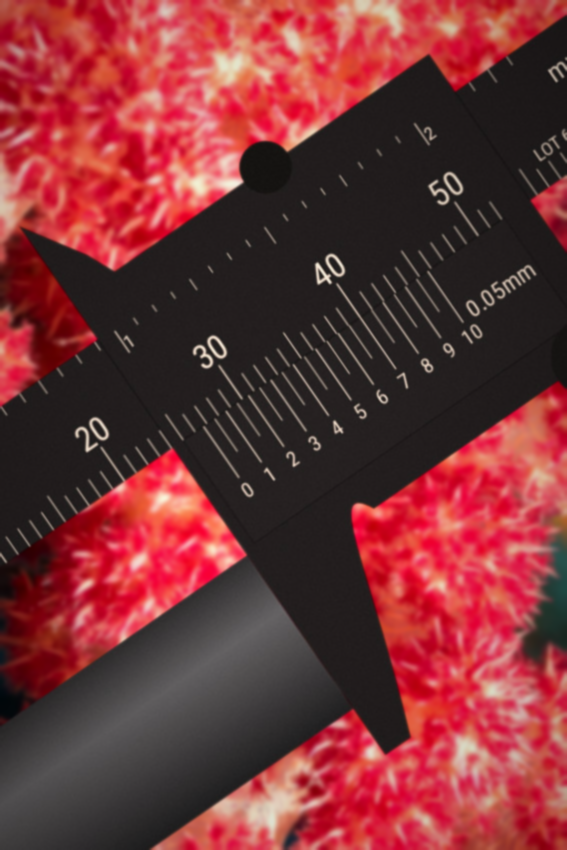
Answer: 26.7 mm
